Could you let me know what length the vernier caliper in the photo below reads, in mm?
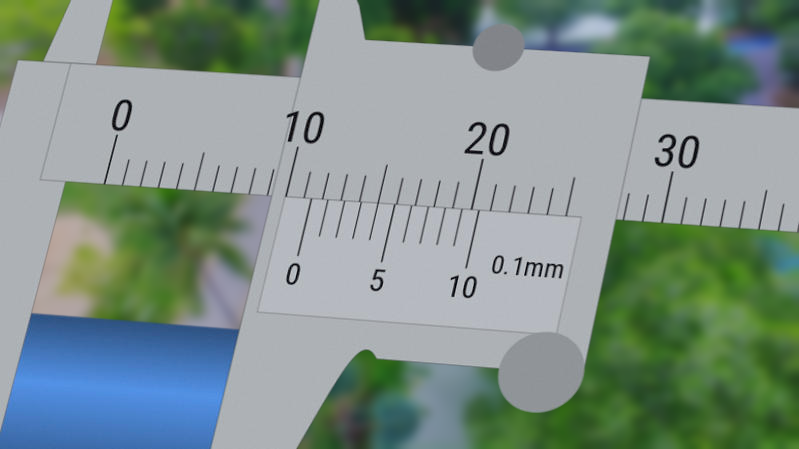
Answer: 11.4 mm
